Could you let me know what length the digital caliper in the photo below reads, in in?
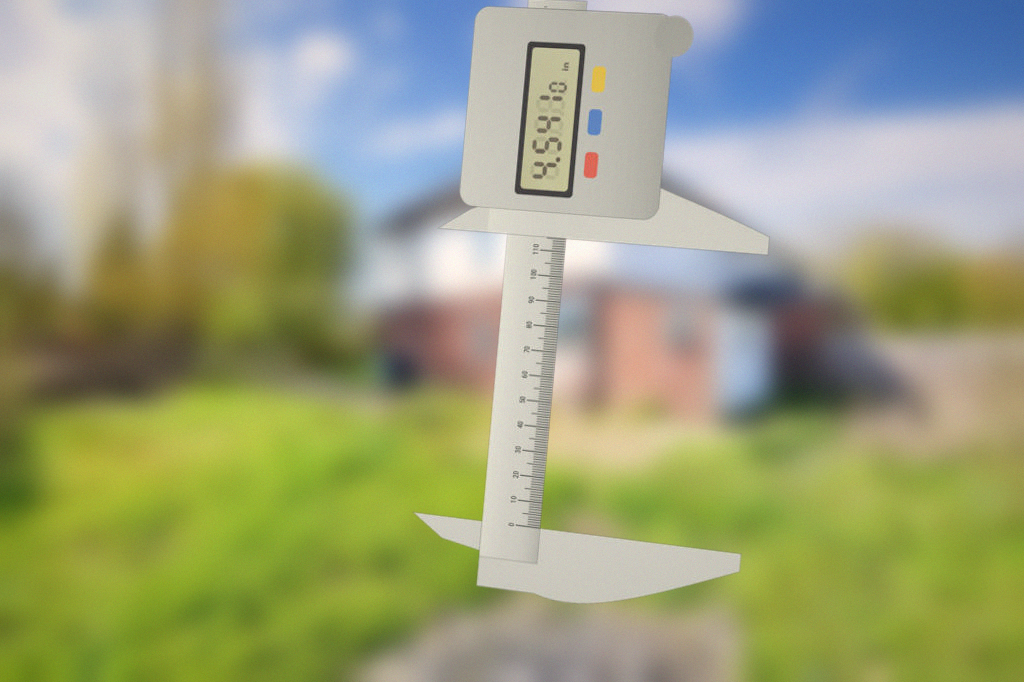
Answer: 4.5410 in
